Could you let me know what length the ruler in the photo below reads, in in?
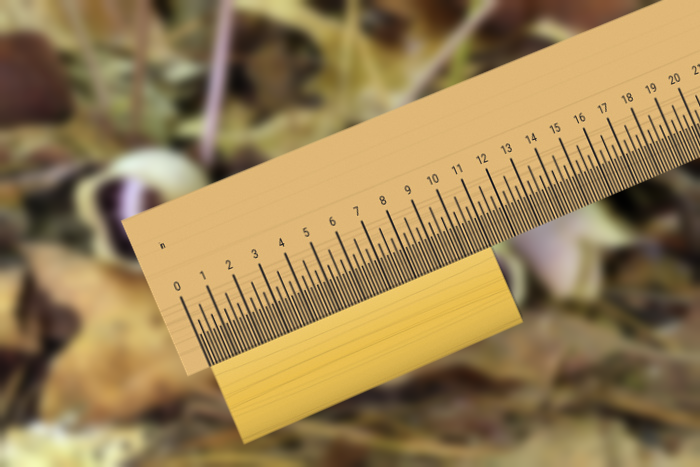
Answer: 11 in
